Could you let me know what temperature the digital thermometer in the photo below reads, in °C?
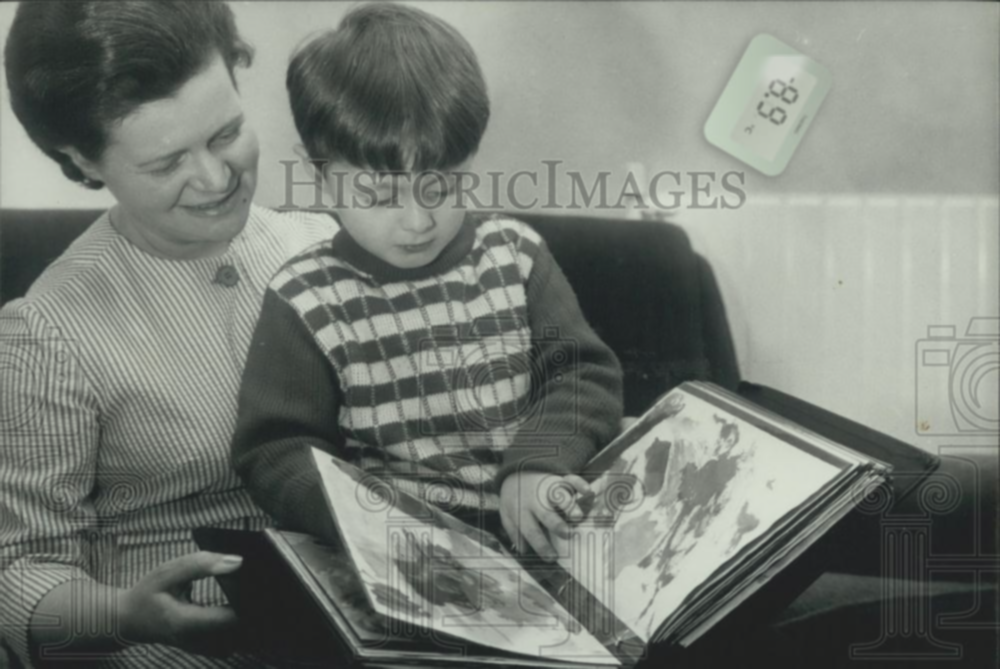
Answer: -8.9 °C
